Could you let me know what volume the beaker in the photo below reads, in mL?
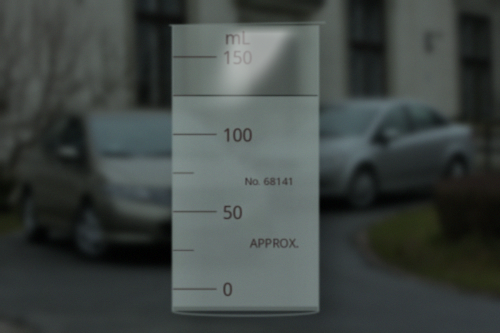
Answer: 125 mL
